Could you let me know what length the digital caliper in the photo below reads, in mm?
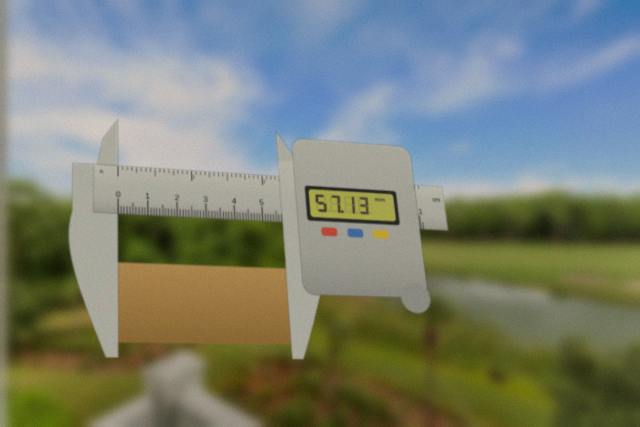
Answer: 57.13 mm
